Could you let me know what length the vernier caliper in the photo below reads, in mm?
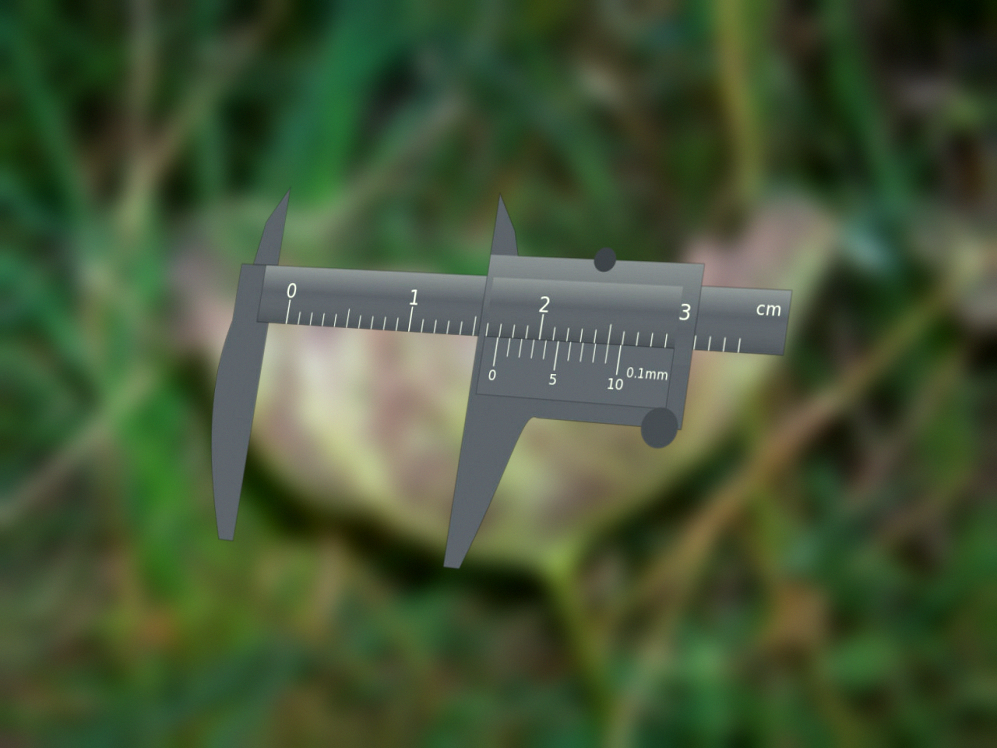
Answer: 16.9 mm
